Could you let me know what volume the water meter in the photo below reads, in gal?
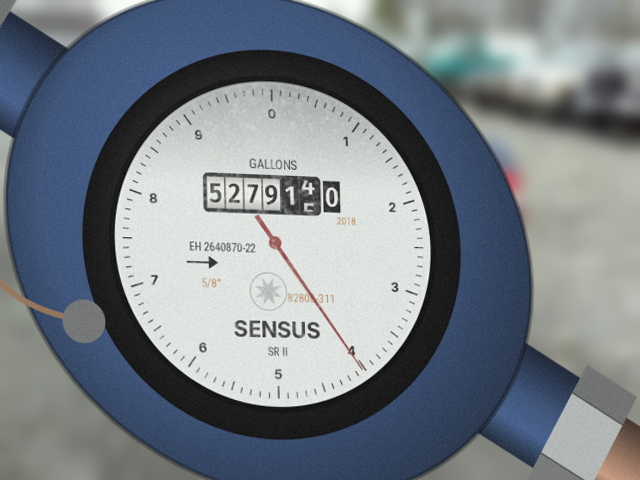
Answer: 5279144.0 gal
